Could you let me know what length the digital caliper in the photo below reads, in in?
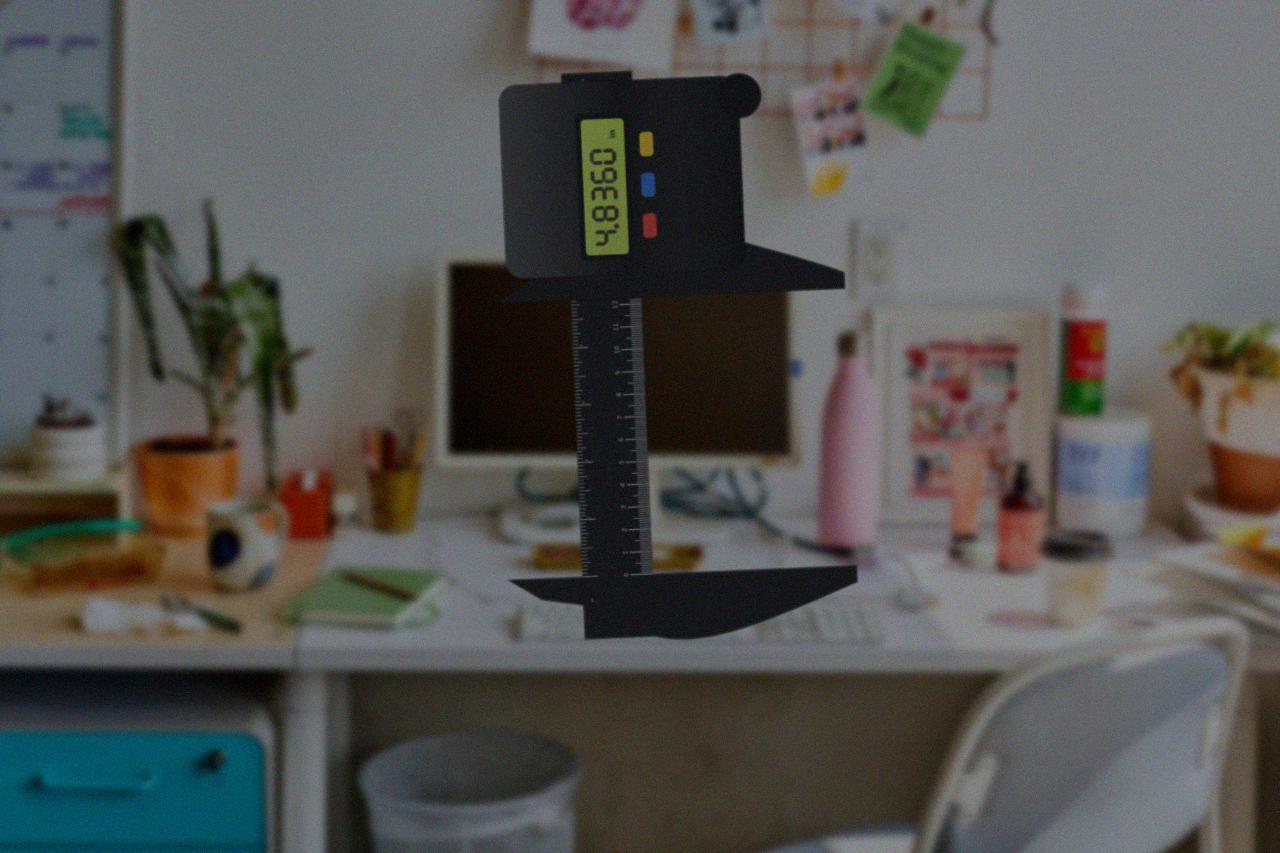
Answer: 4.8360 in
